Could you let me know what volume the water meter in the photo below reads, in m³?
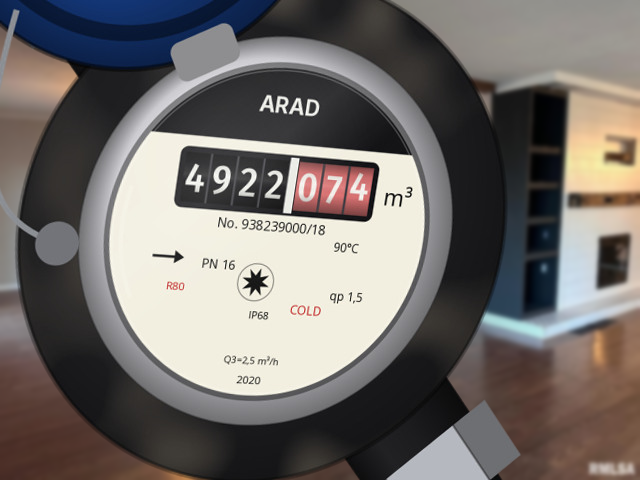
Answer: 4922.074 m³
